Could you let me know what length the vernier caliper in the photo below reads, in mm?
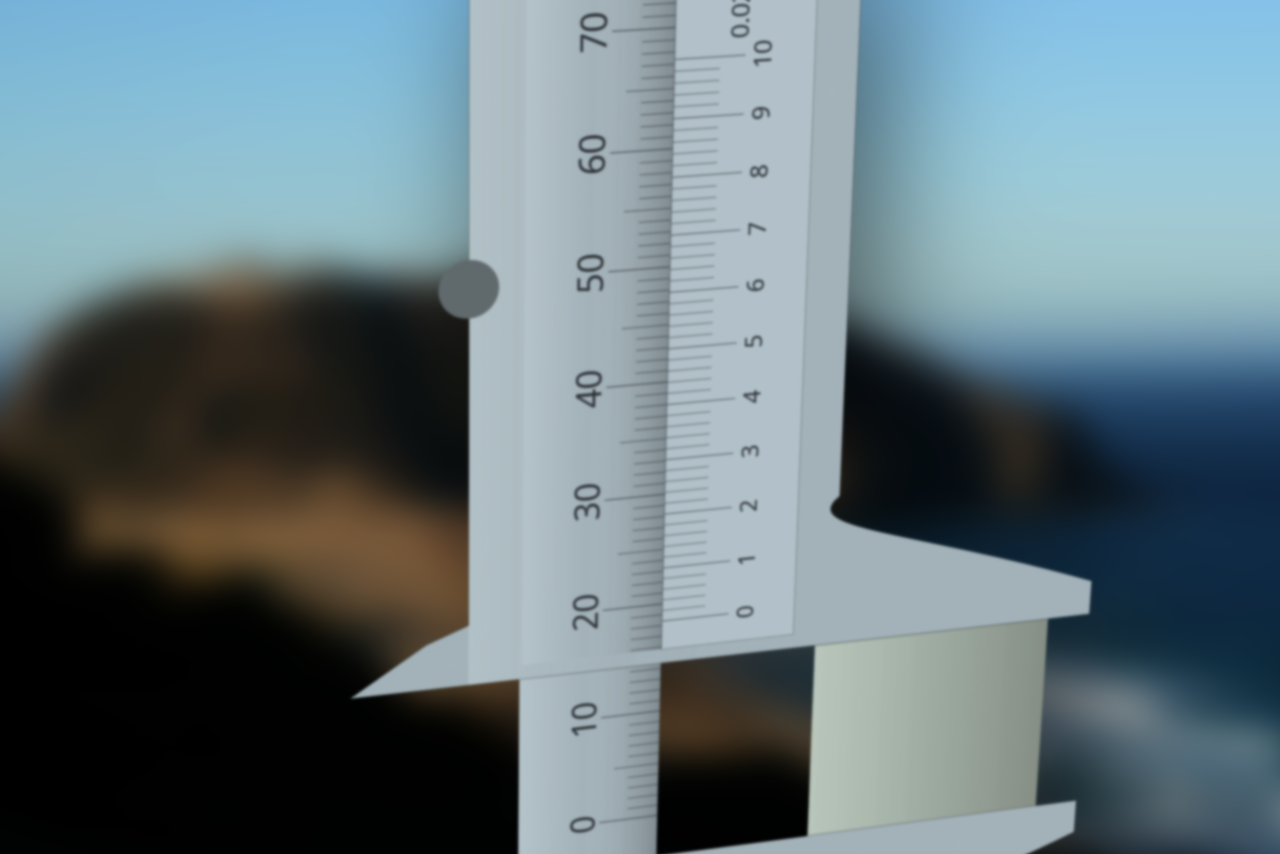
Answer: 18.4 mm
